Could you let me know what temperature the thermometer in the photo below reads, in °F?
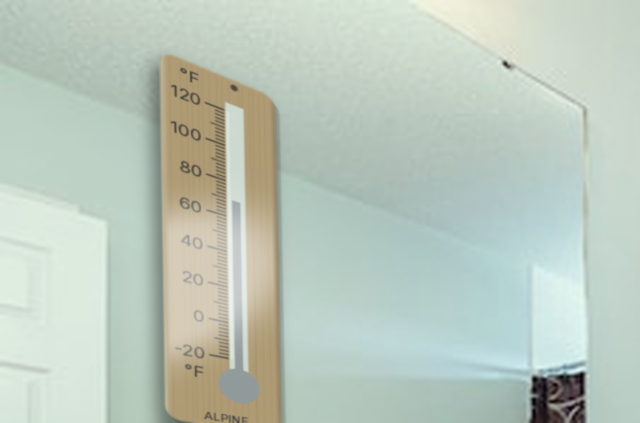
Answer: 70 °F
